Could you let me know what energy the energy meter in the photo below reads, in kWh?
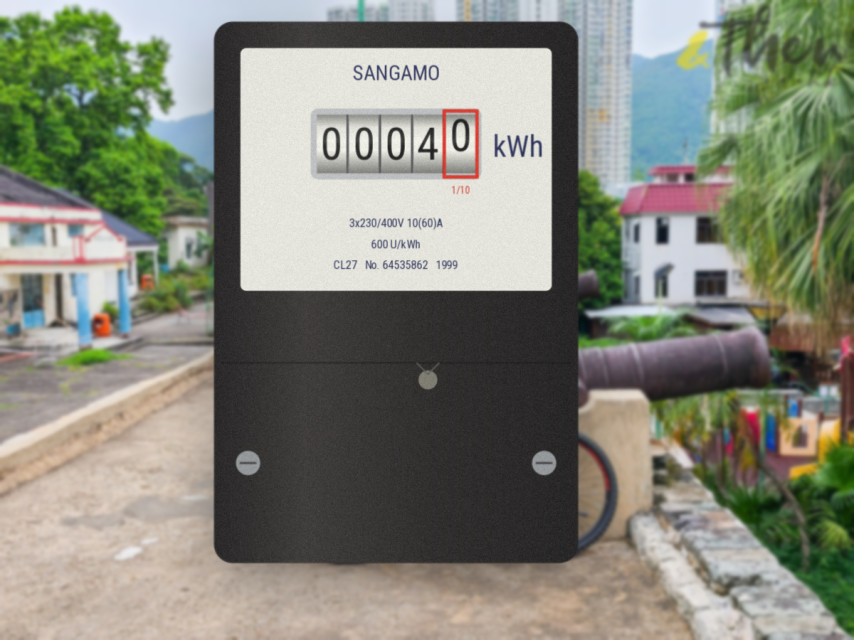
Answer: 4.0 kWh
